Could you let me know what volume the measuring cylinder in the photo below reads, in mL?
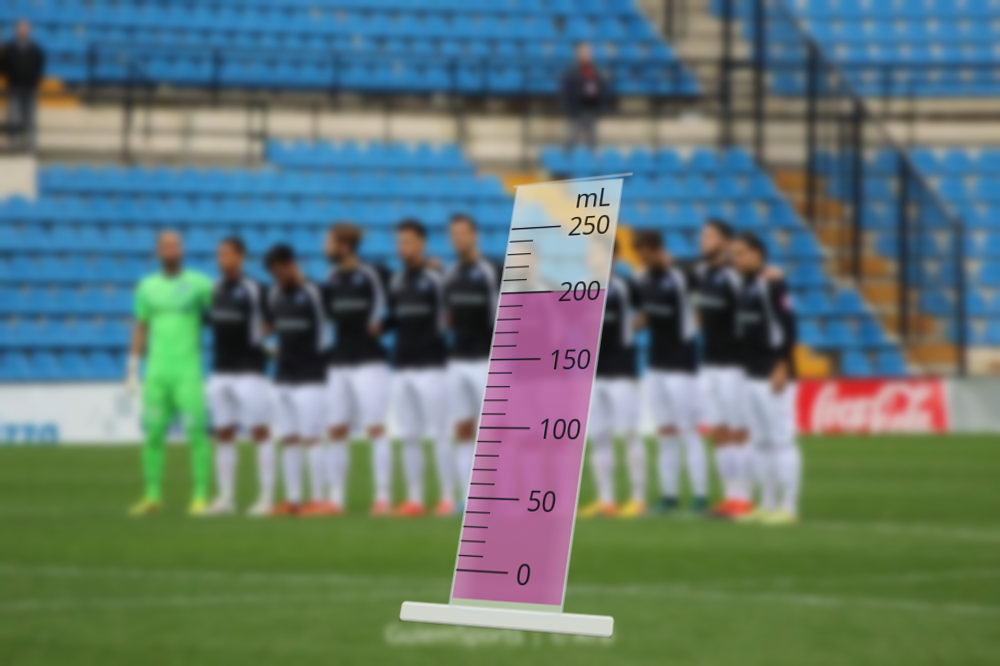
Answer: 200 mL
